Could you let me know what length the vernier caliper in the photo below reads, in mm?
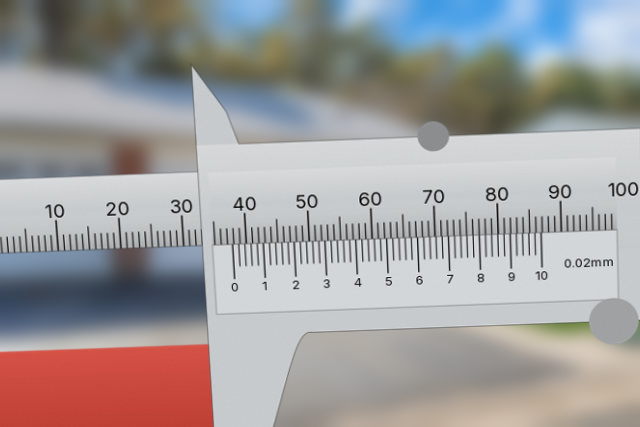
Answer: 37.8 mm
